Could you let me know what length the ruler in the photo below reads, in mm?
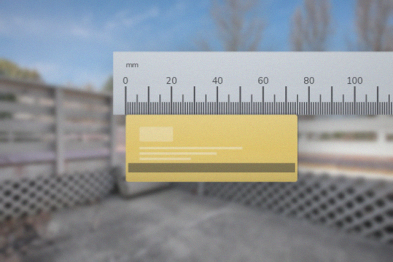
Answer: 75 mm
